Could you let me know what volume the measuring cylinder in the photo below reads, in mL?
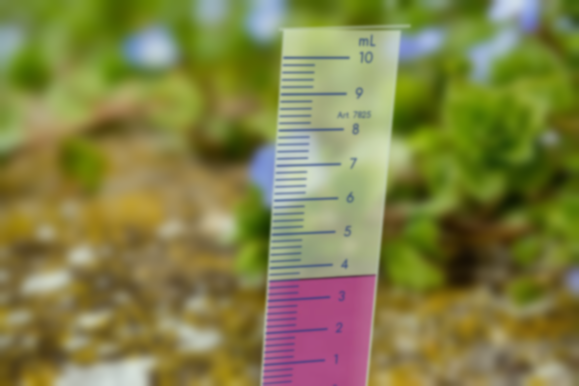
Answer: 3.6 mL
